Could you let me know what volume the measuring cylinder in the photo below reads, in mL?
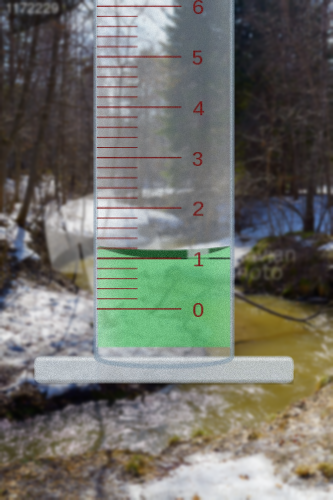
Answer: 1 mL
